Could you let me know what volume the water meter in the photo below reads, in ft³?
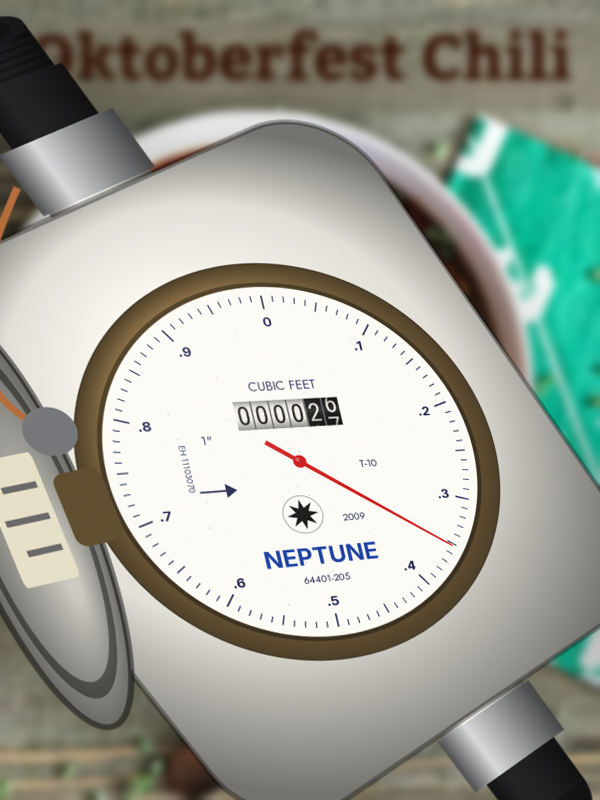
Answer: 26.35 ft³
